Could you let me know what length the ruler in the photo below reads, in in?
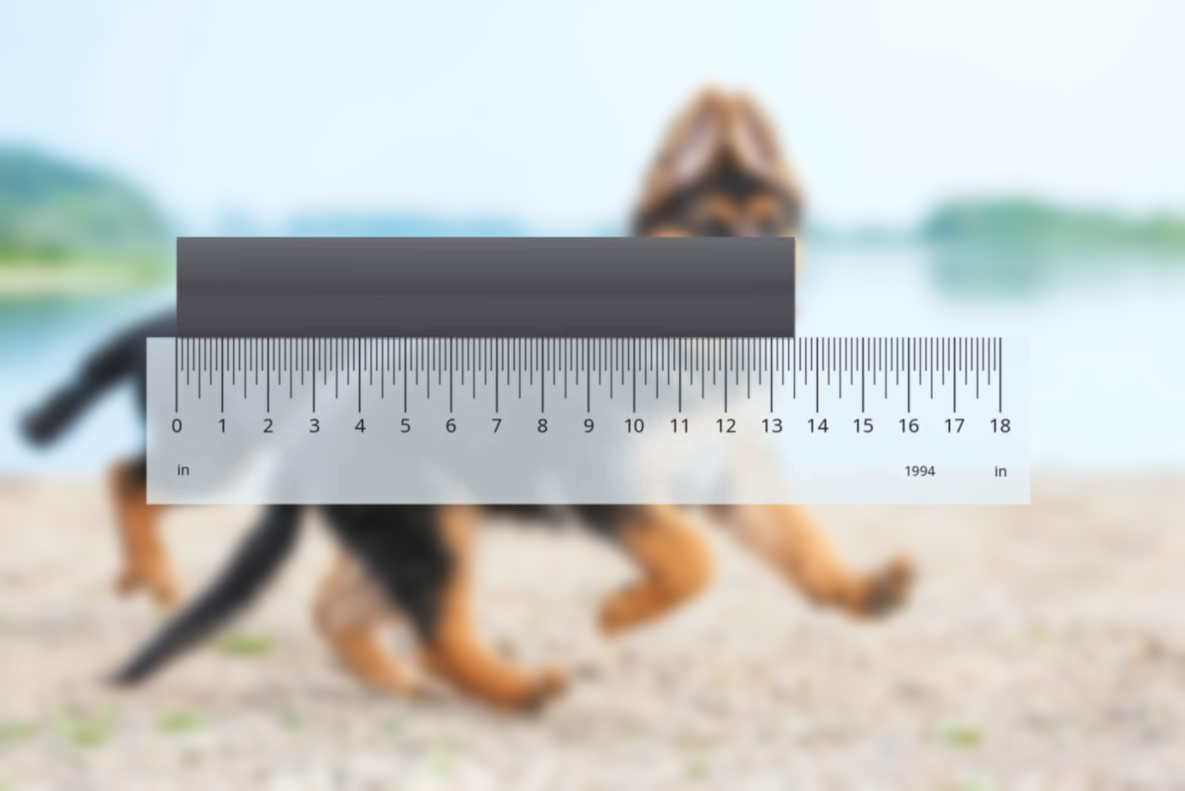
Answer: 13.5 in
